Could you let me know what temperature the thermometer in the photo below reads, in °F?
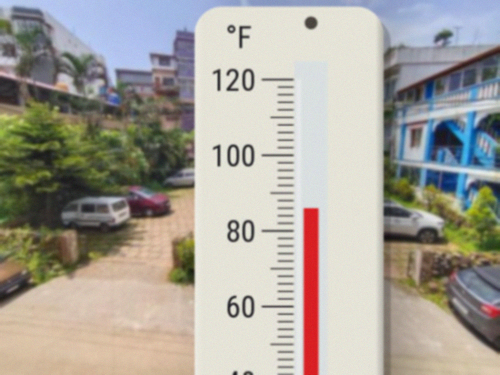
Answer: 86 °F
